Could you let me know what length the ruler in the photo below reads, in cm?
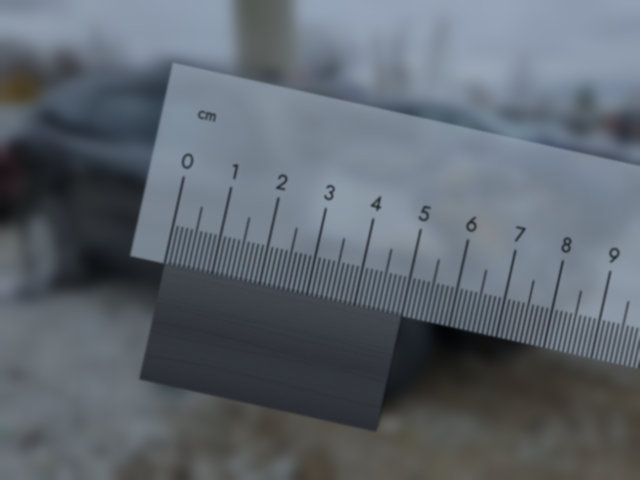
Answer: 5 cm
